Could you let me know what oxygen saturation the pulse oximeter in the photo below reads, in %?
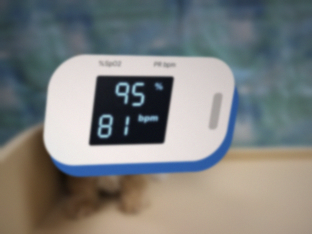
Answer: 95 %
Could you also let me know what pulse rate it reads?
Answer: 81 bpm
